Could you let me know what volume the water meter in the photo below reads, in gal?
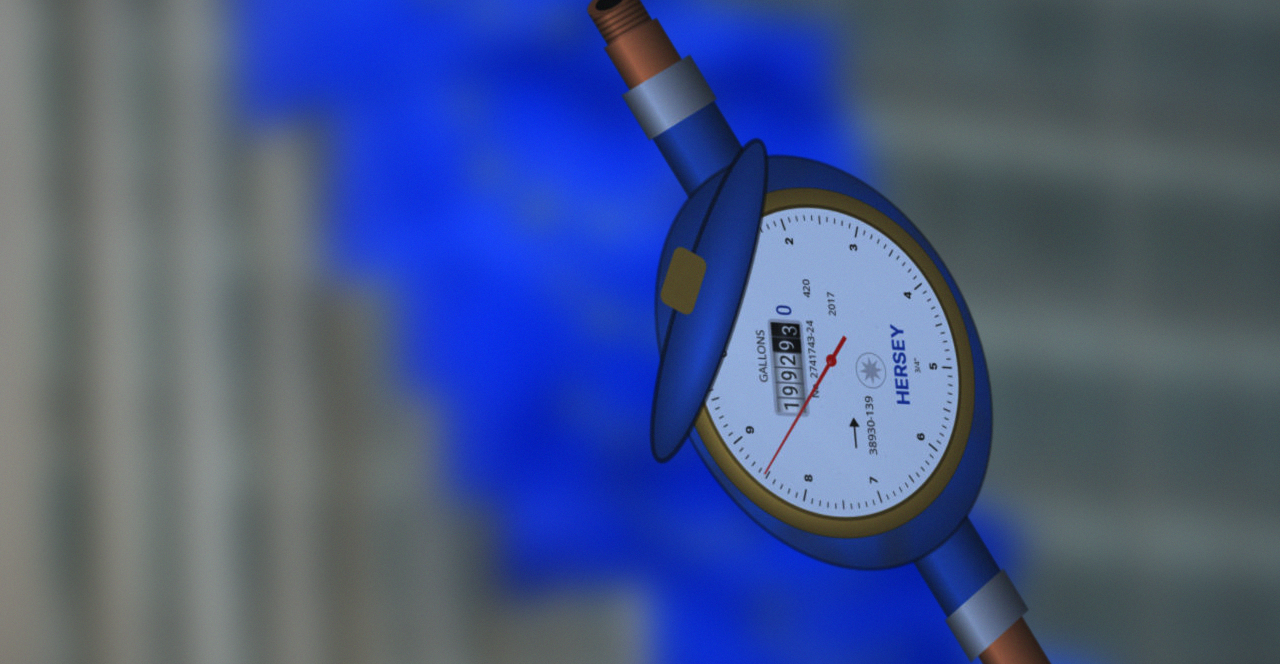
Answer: 1992928.5 gal
